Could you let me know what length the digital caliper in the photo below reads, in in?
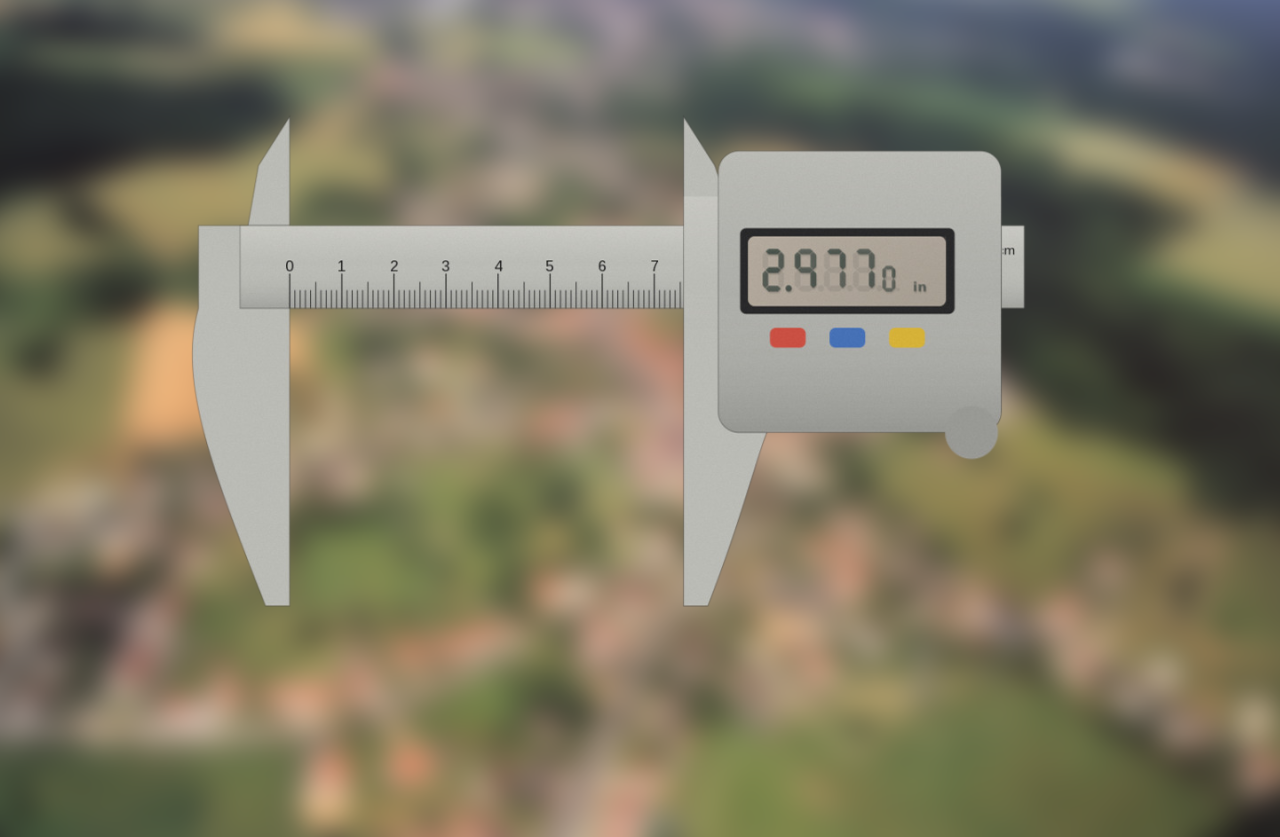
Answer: 2.9770 in
